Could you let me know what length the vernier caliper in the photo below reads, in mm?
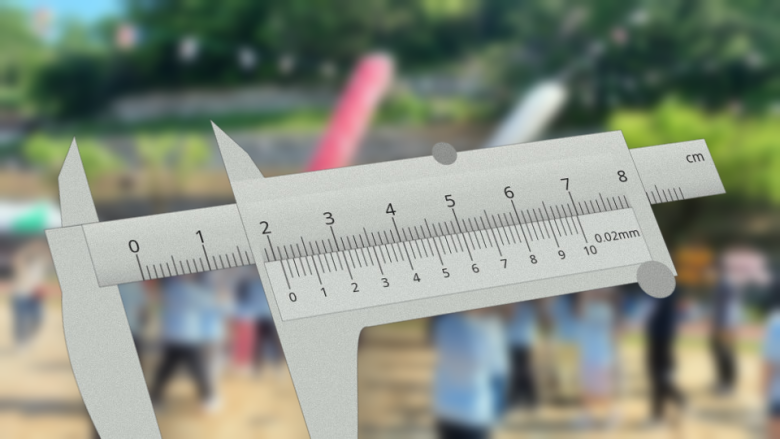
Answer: 20.8 mm
